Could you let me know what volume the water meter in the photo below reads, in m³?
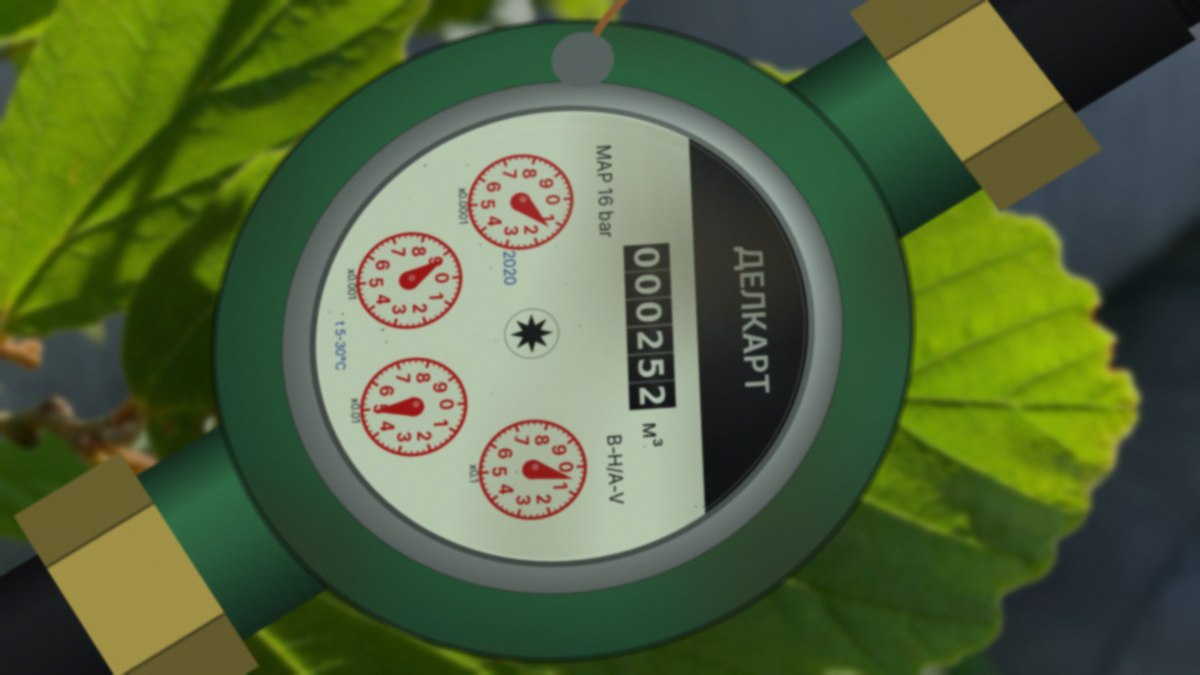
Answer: 252.0491 m³
